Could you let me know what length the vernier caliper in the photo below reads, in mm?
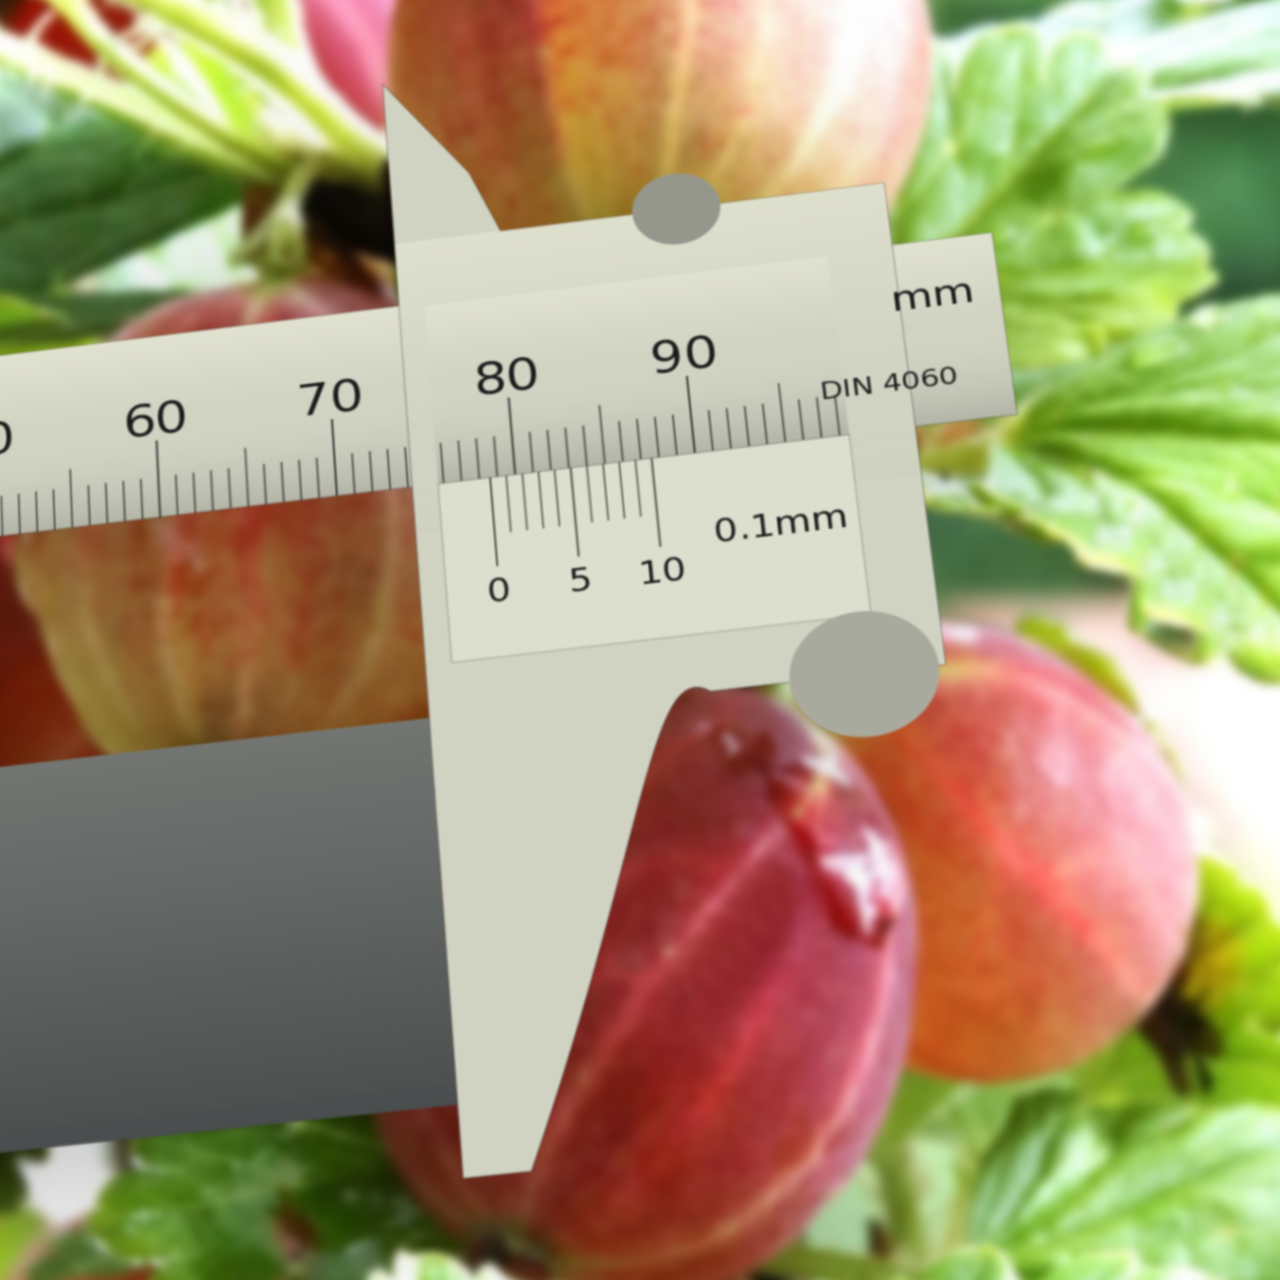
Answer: 78.6 mm
